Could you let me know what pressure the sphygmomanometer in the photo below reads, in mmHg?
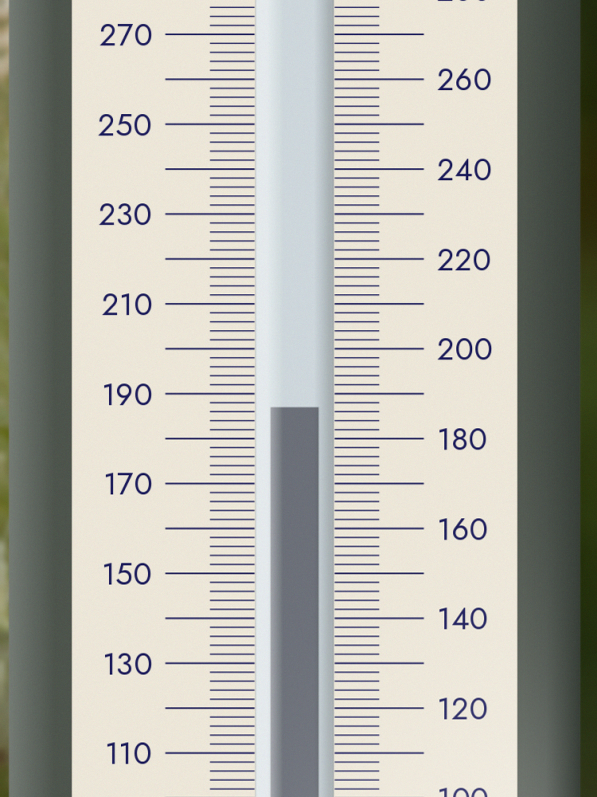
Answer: 187 mmHg
